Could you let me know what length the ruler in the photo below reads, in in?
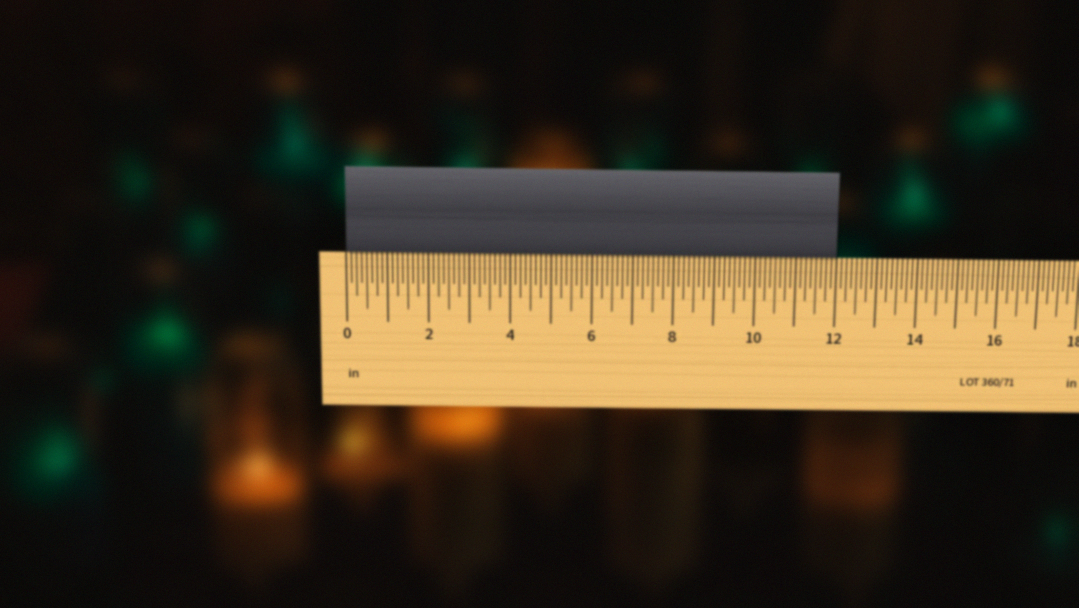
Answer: 12 in
